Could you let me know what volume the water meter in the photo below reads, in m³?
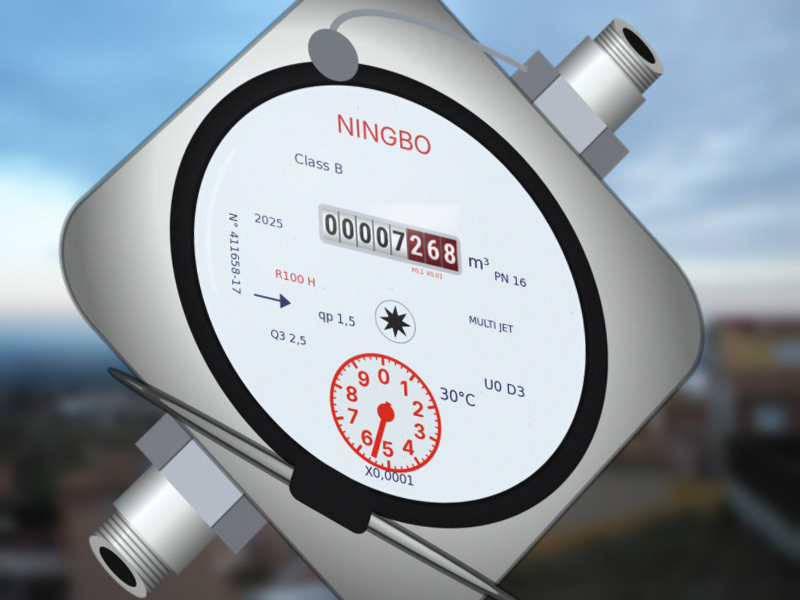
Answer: 7.2685 m³
